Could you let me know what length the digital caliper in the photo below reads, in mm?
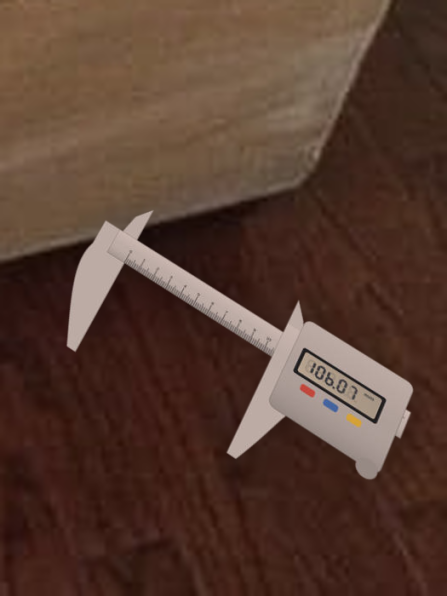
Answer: 106.07 mm
